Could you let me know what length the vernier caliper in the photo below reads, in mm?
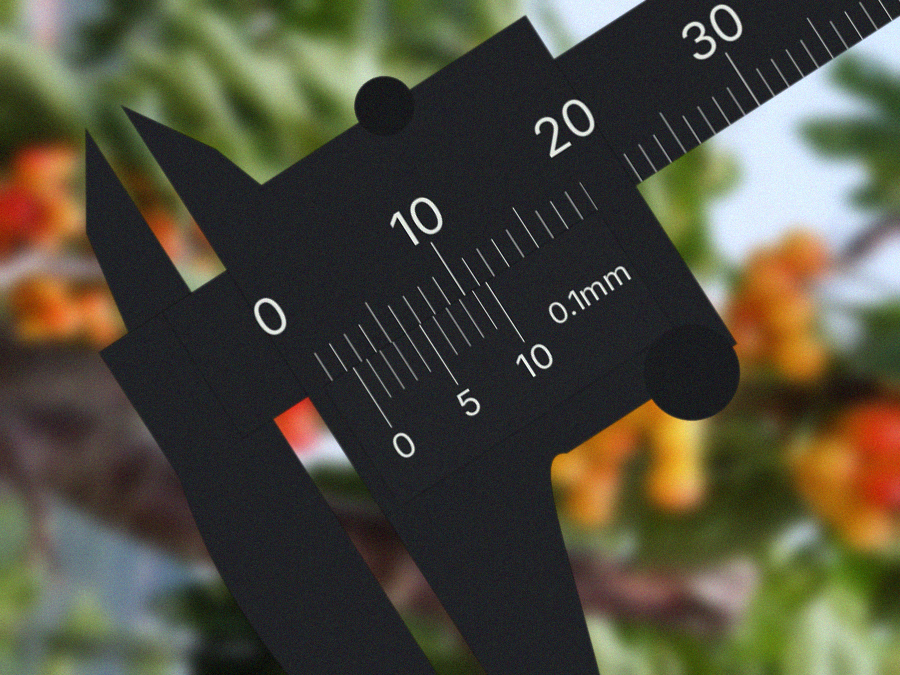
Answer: 2.4 mm
